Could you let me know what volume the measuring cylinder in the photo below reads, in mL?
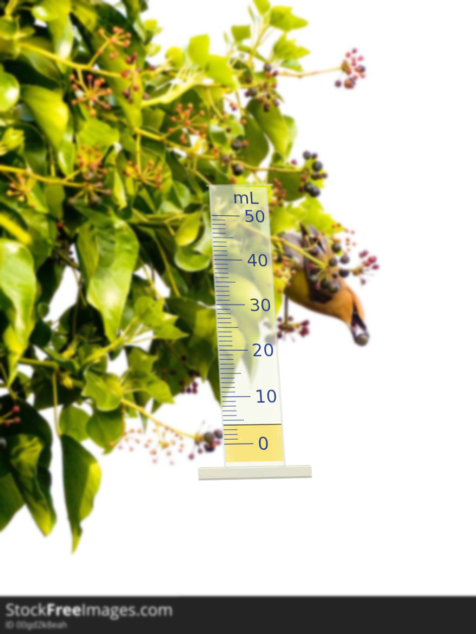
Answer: 4 mL
